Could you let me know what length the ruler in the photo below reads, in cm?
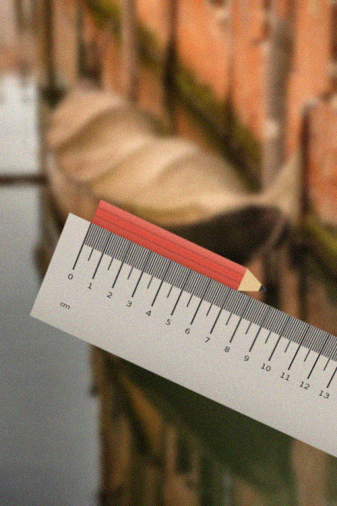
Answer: 8.5 cm
